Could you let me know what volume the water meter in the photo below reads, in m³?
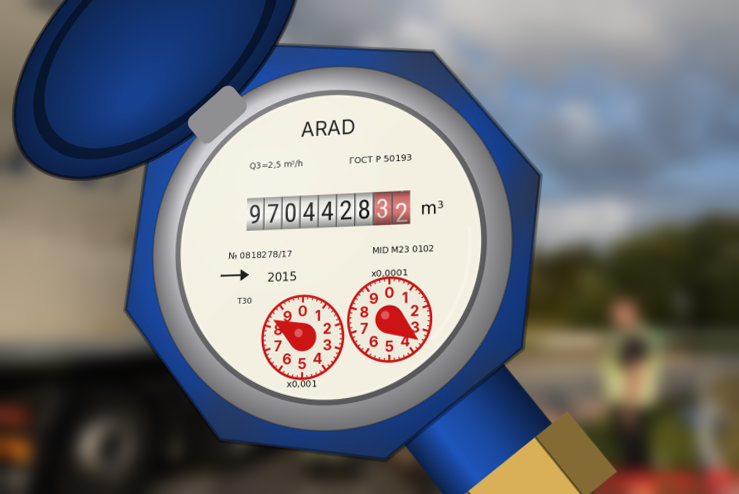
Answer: 9704428.3183 m³
